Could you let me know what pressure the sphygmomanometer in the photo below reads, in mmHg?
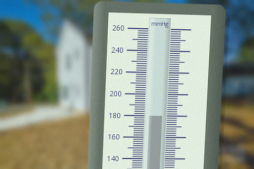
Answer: 180 mmHg
